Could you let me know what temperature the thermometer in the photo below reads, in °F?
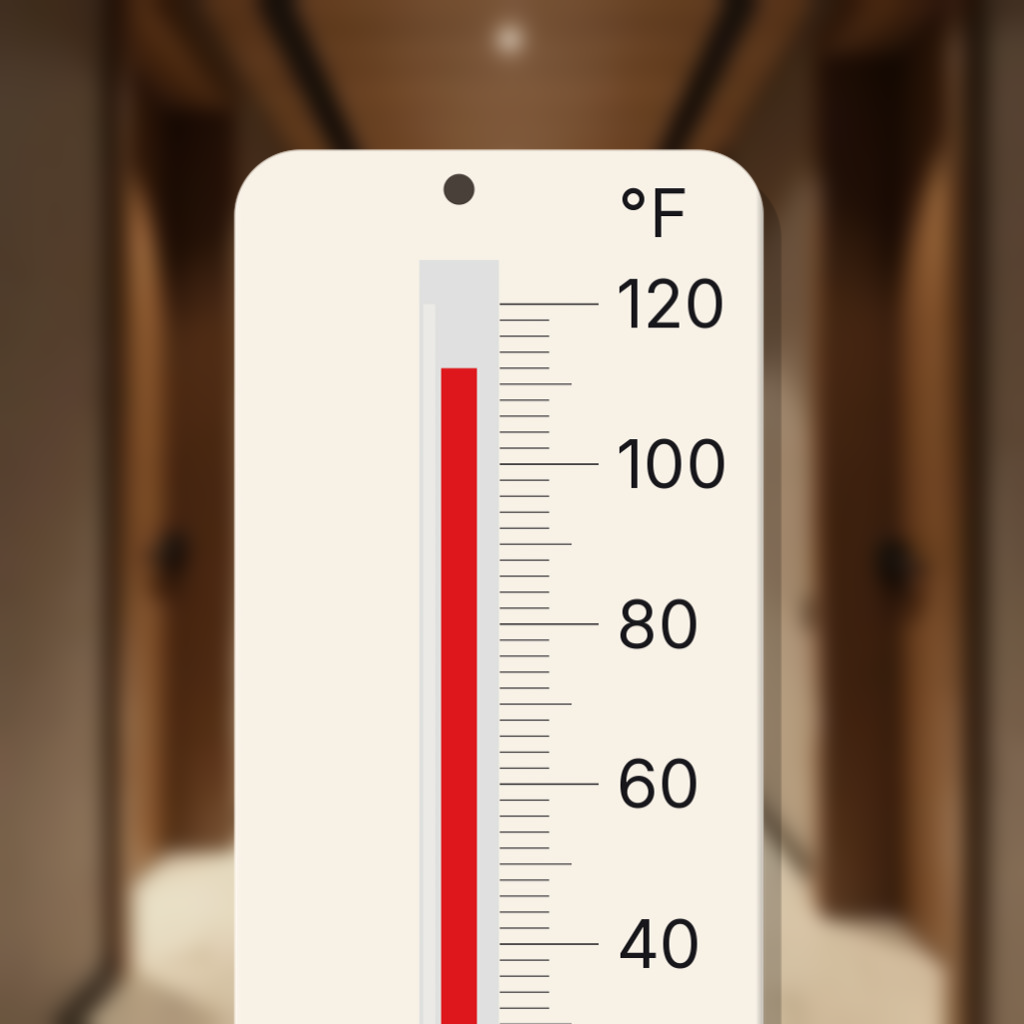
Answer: 112 °F
